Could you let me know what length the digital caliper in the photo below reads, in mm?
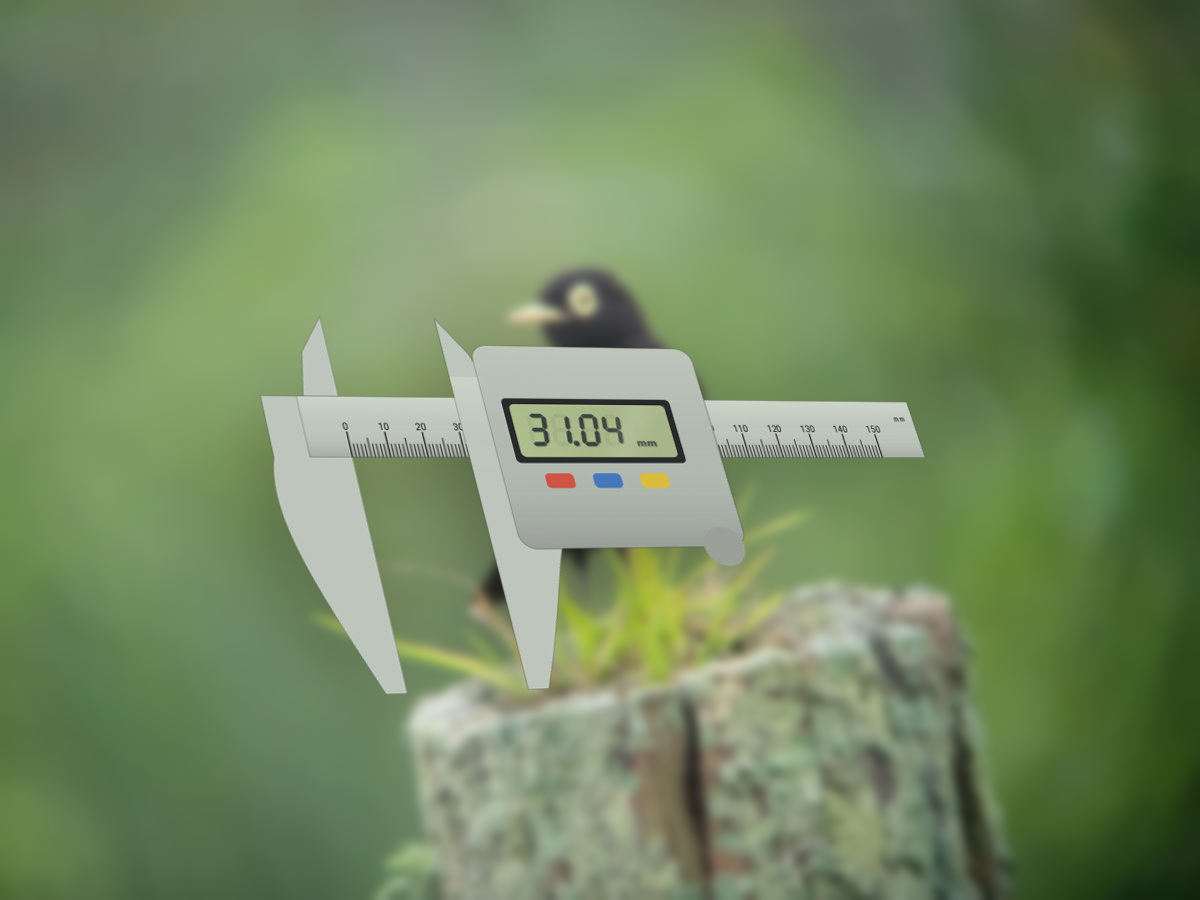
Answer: 31.04 mm
